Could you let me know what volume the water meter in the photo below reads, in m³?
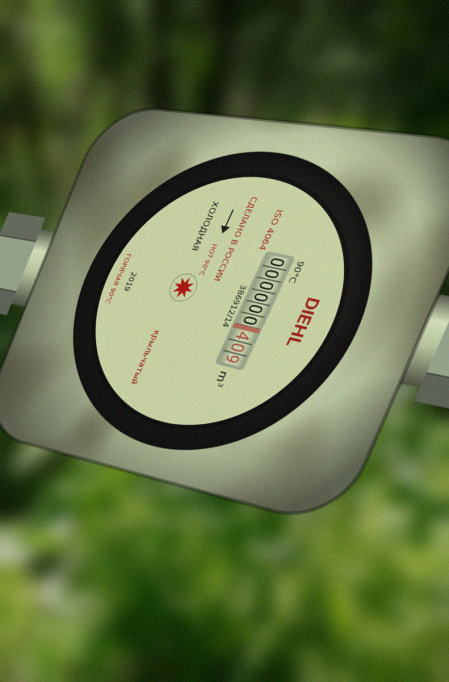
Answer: 0.409 m³
